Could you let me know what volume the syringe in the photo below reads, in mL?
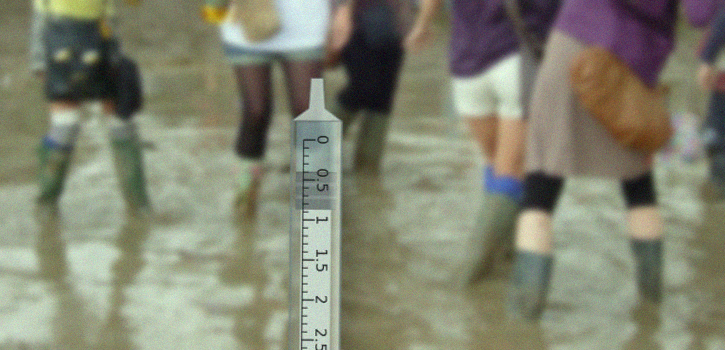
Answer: 0.4 mL
